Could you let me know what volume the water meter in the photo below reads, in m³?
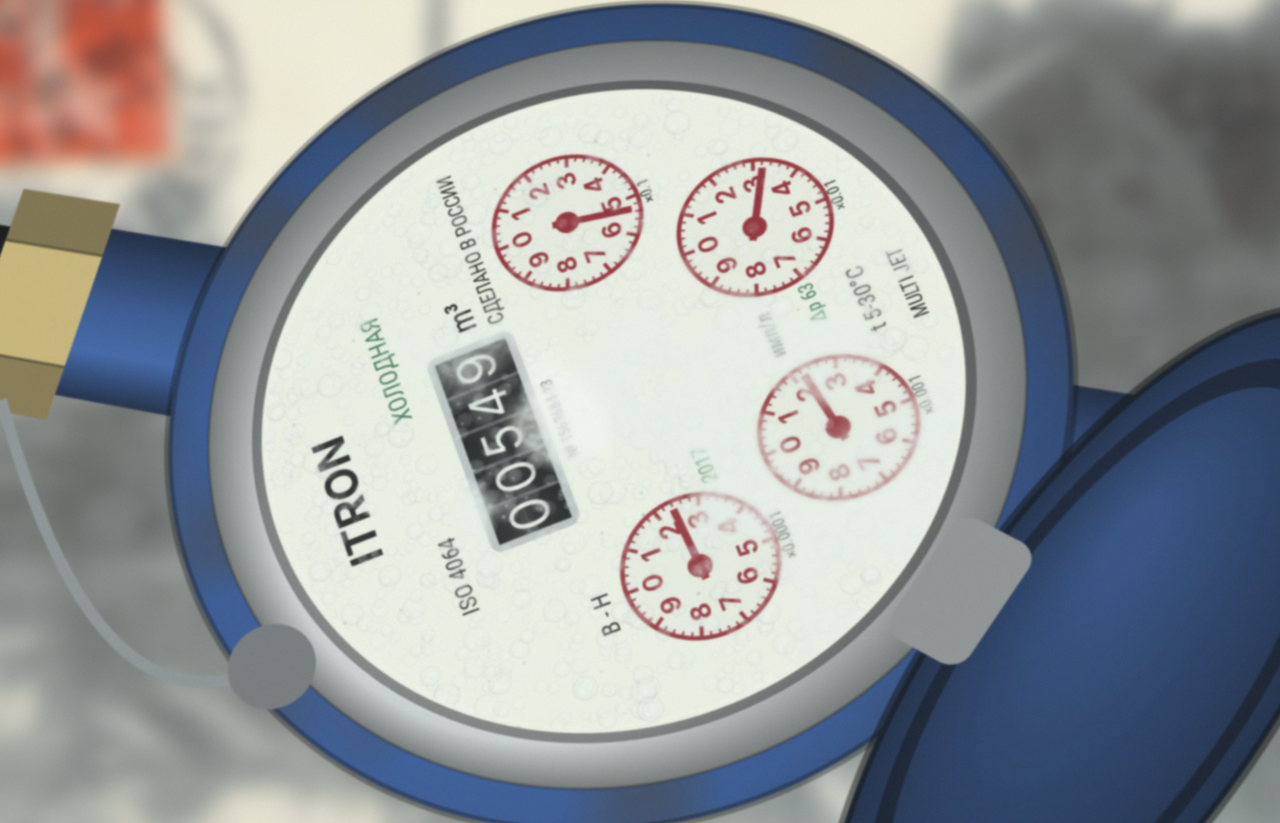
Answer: 549.5322 m³
